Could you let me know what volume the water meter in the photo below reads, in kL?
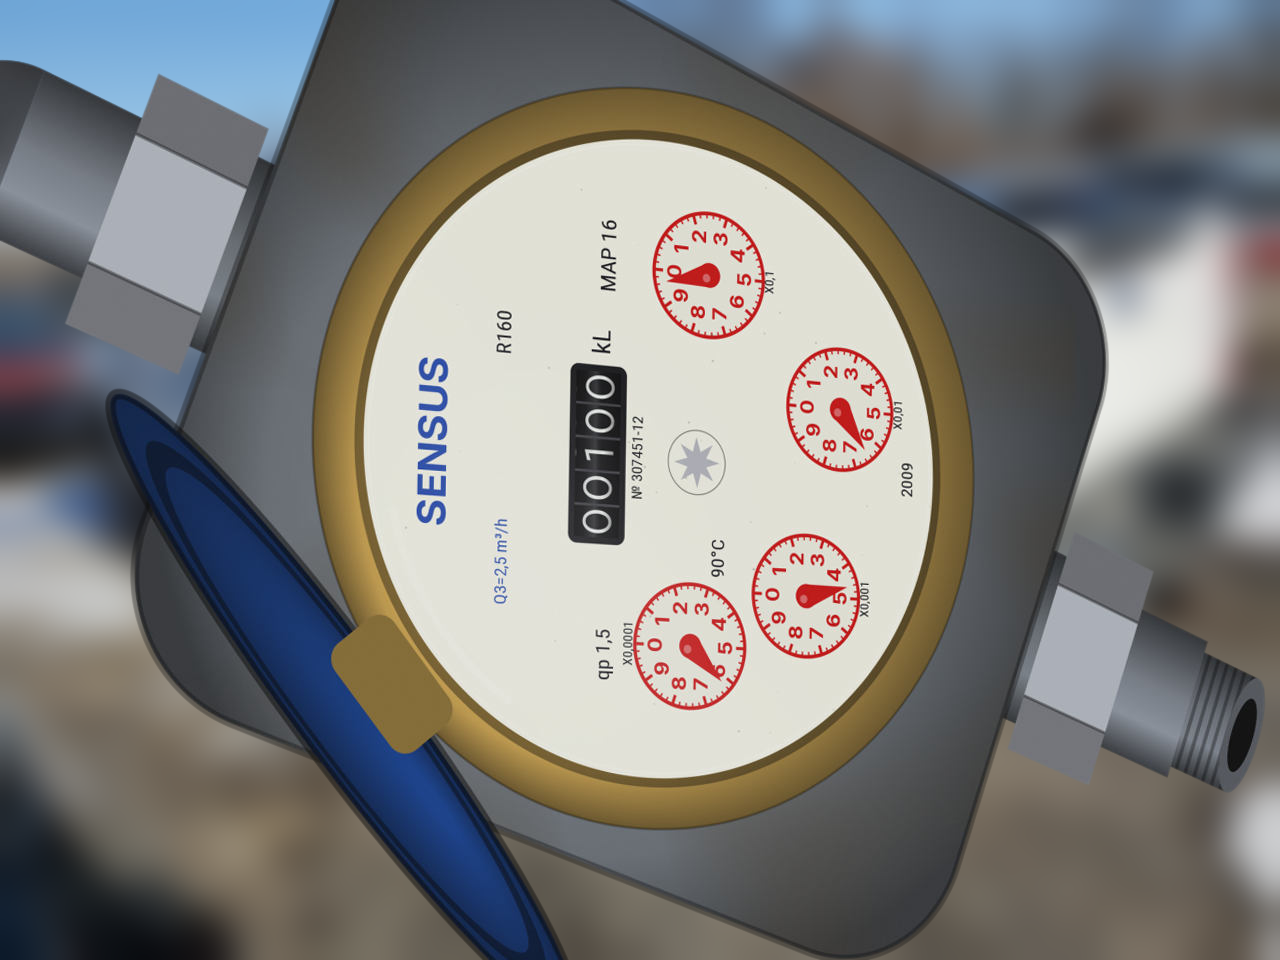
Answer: 99.9646 kL
